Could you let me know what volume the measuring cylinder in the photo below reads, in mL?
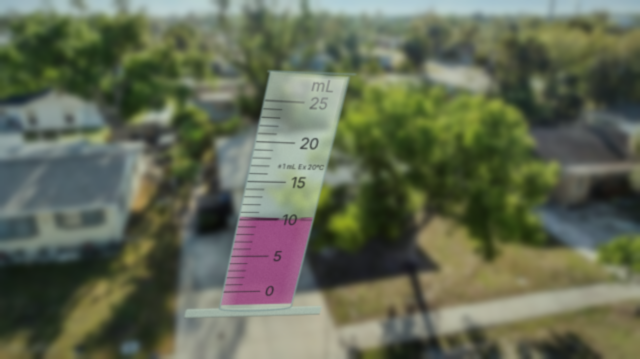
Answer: 10 mL
